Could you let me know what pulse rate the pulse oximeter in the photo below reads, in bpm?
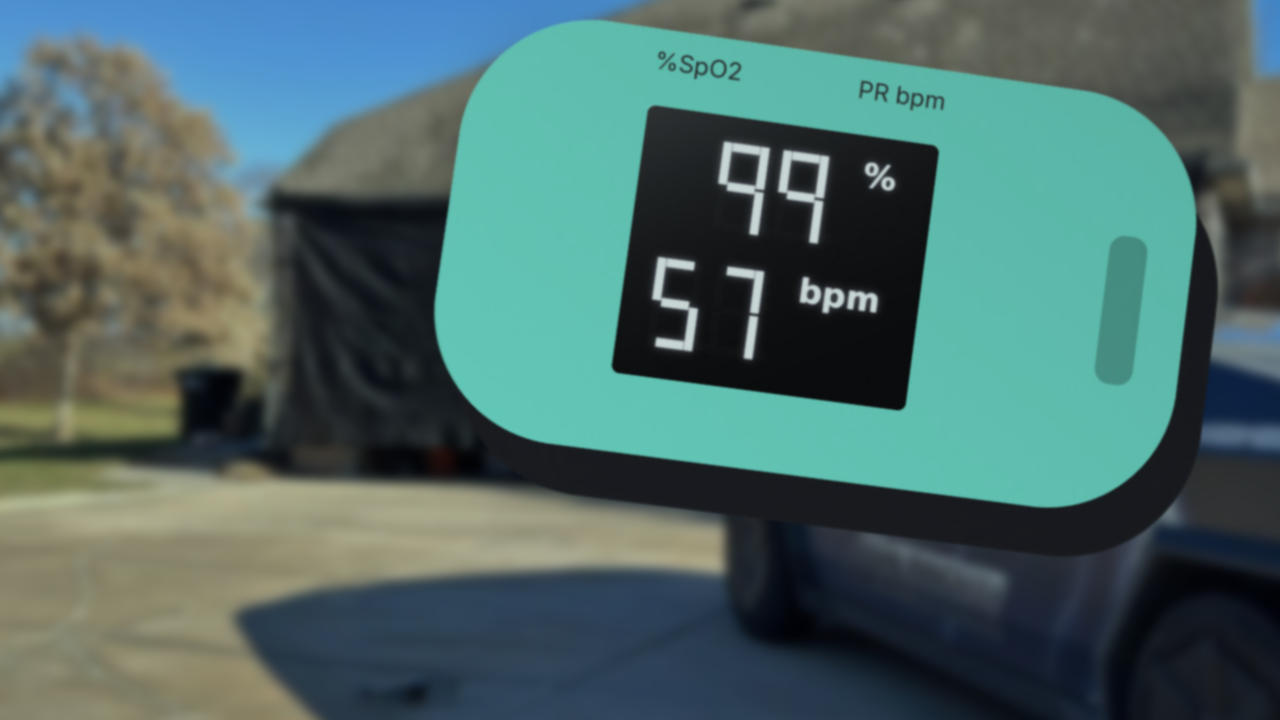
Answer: 57 bpm
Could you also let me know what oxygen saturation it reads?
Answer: 99 %
